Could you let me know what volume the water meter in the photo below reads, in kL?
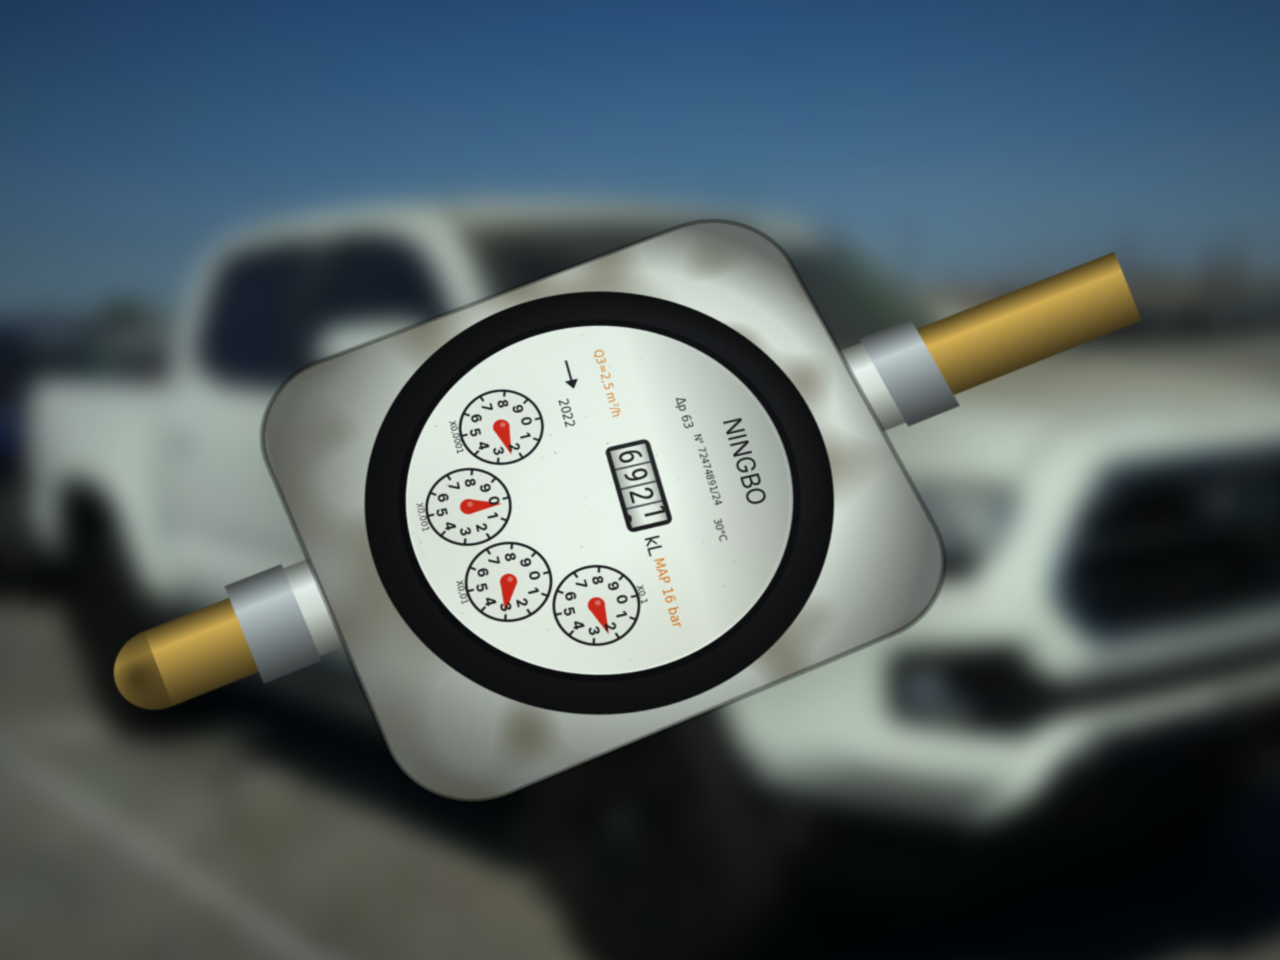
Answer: 6921.2302 kL
